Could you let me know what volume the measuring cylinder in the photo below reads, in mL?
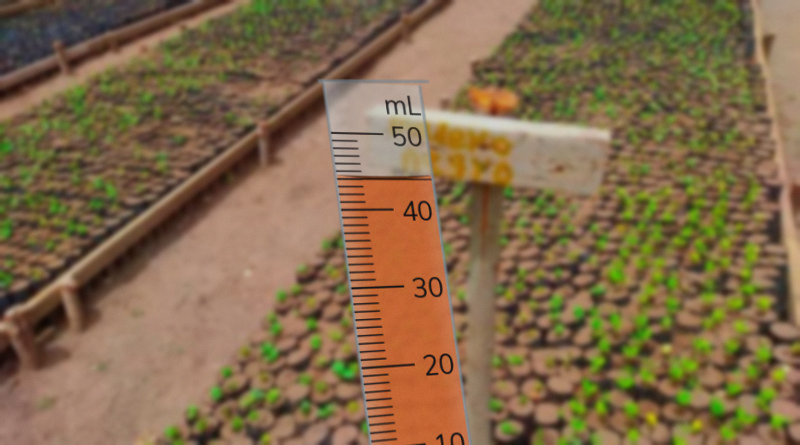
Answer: 44 mL
